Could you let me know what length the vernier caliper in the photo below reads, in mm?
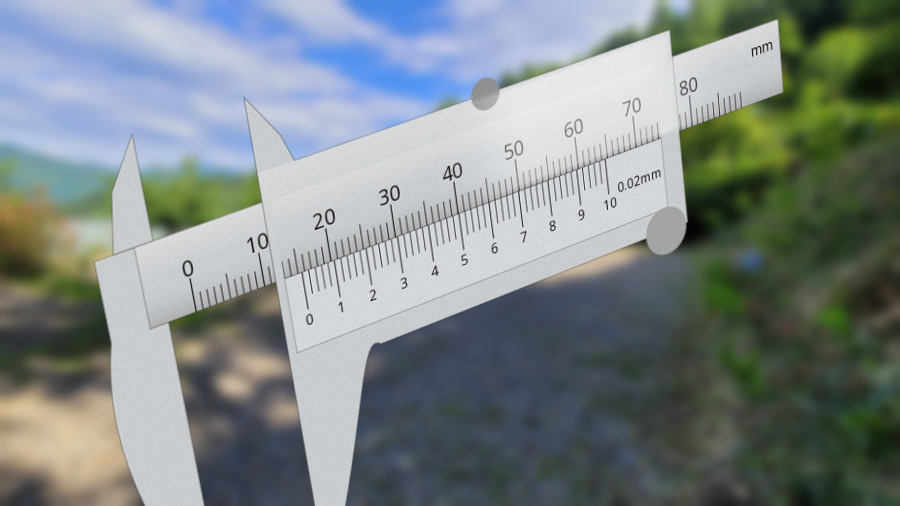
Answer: 15.6 mm
